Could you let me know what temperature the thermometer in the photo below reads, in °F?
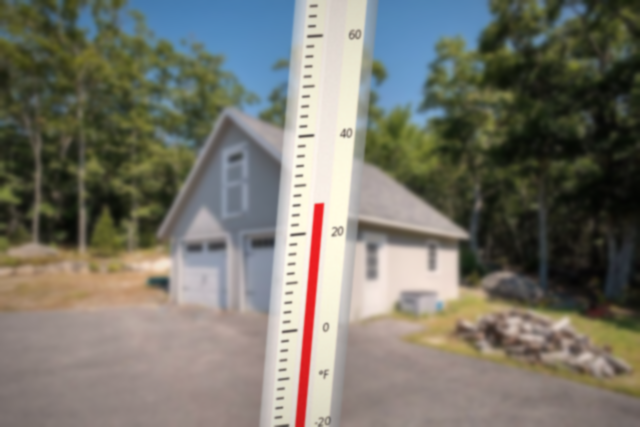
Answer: 26 °F
